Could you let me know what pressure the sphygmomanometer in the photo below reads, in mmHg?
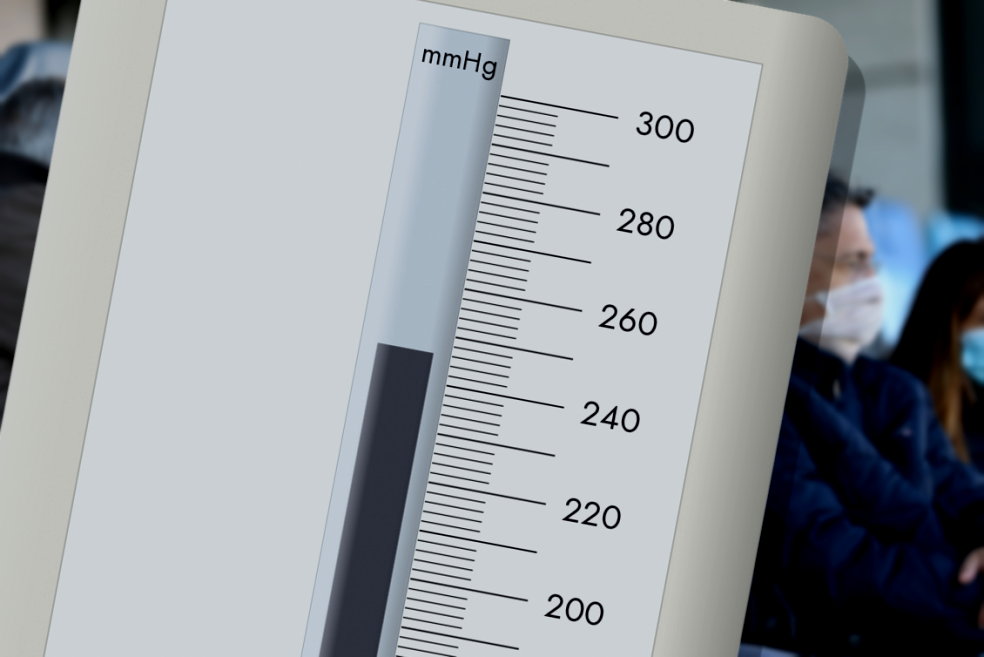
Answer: 246 mmHg
